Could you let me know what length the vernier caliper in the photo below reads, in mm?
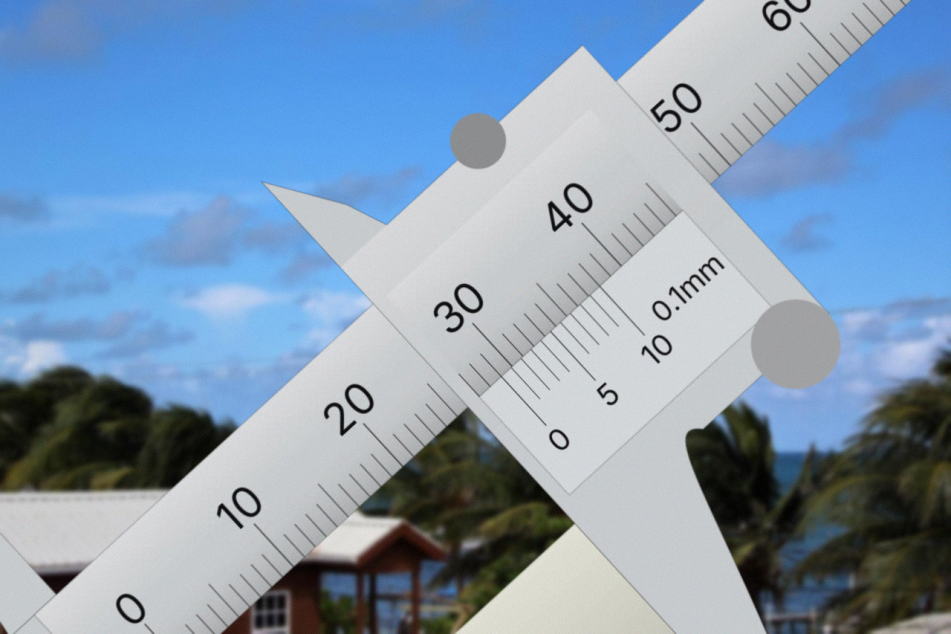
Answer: 29.0 mm
